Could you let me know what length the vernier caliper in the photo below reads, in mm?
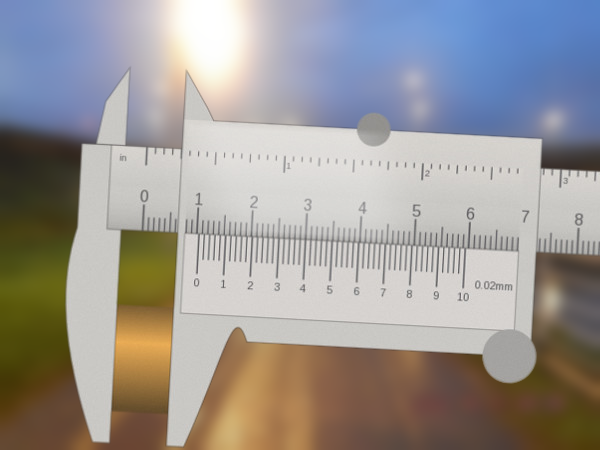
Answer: 10.4 mm
